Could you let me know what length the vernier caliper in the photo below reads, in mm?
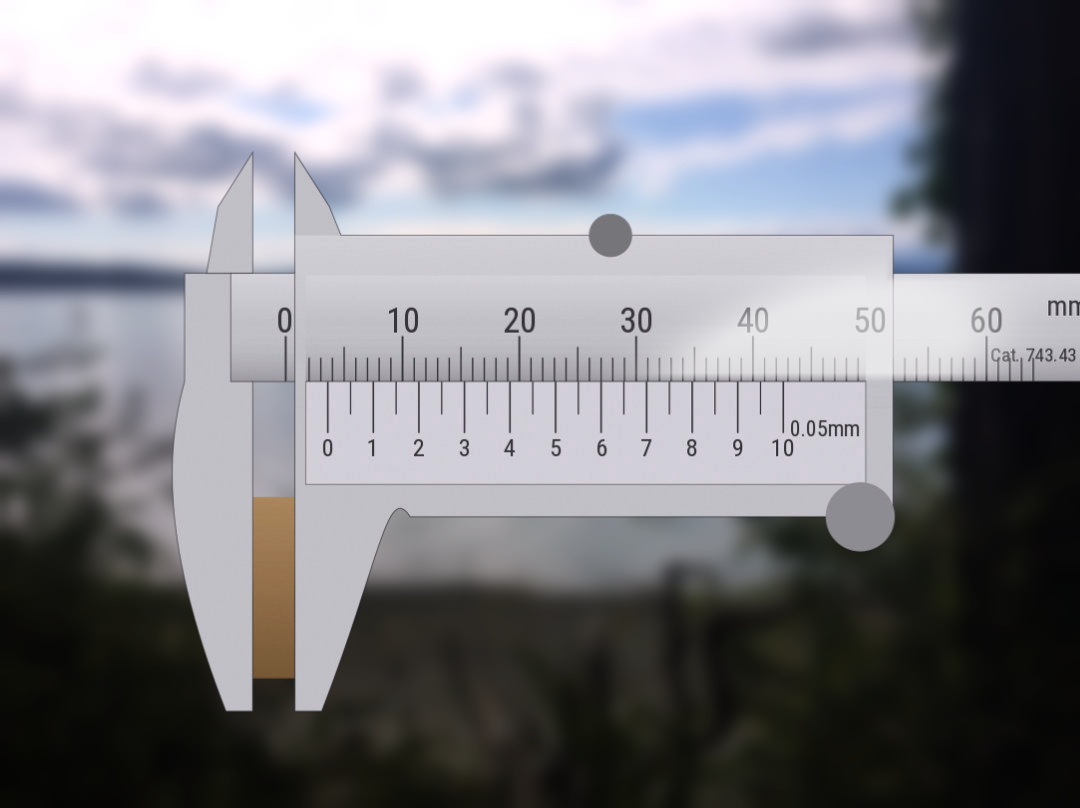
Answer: 3.6 mm
